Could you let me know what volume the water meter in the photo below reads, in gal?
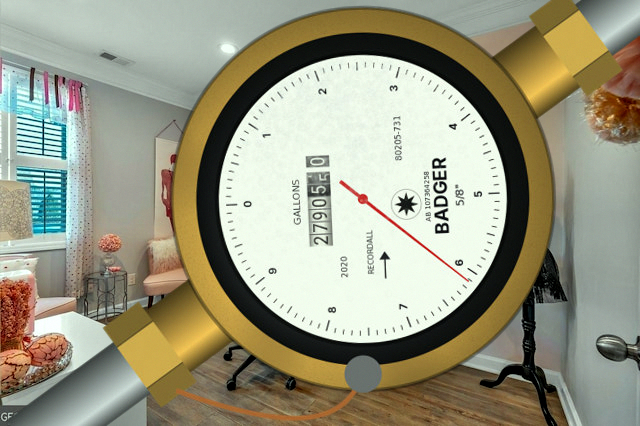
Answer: 2790546.1 gal
